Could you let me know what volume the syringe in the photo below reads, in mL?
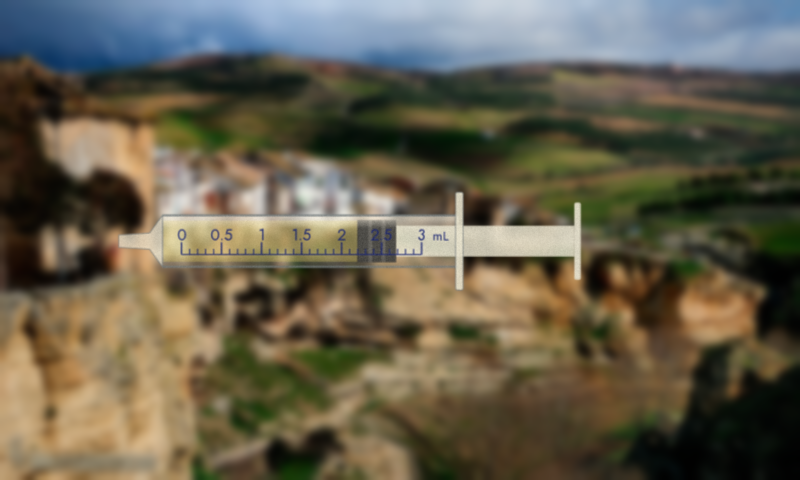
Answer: 2.2 mL
